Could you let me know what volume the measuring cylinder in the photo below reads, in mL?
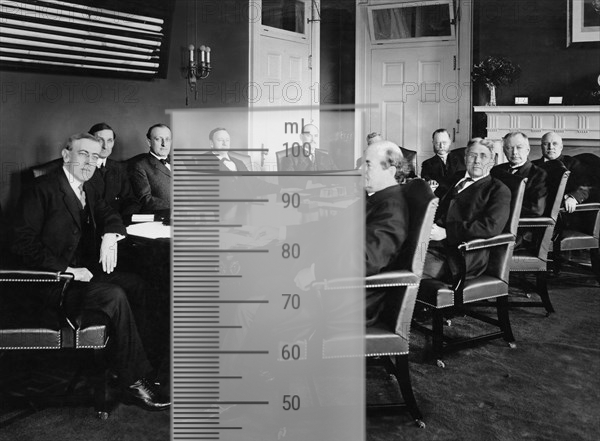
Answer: 95 mL
